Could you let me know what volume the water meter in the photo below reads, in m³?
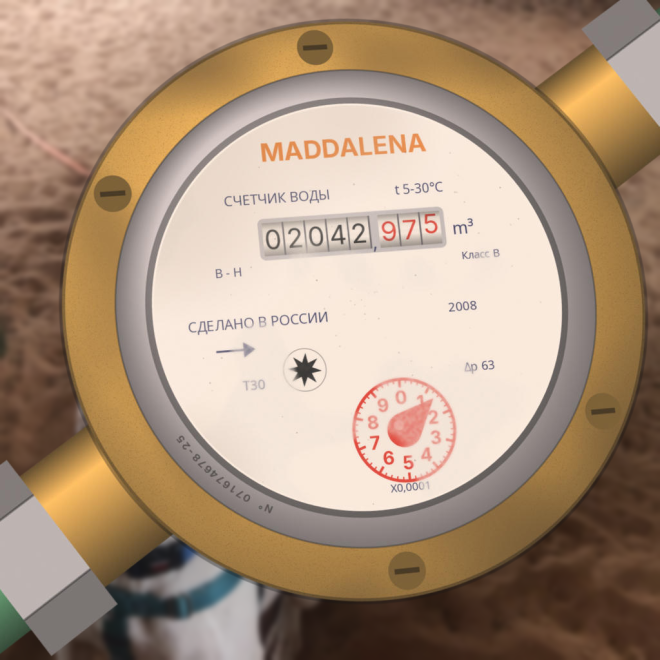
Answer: 2042.9751 m³
